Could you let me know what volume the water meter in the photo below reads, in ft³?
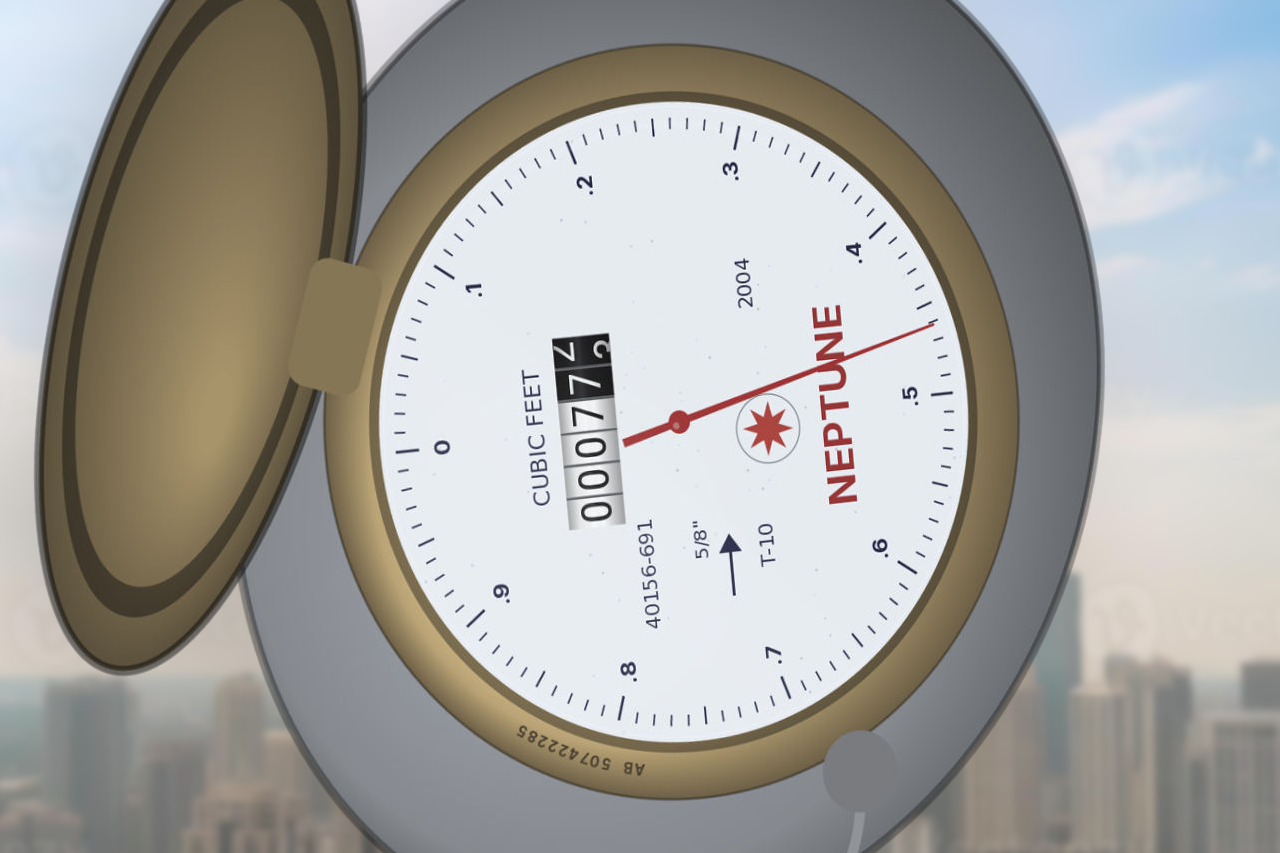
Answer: 772.46 ft³
